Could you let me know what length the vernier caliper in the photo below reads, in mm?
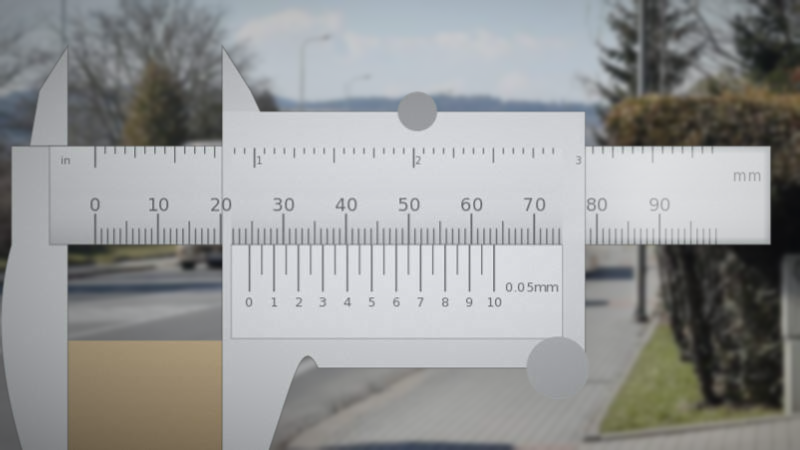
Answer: 24.6 mm
